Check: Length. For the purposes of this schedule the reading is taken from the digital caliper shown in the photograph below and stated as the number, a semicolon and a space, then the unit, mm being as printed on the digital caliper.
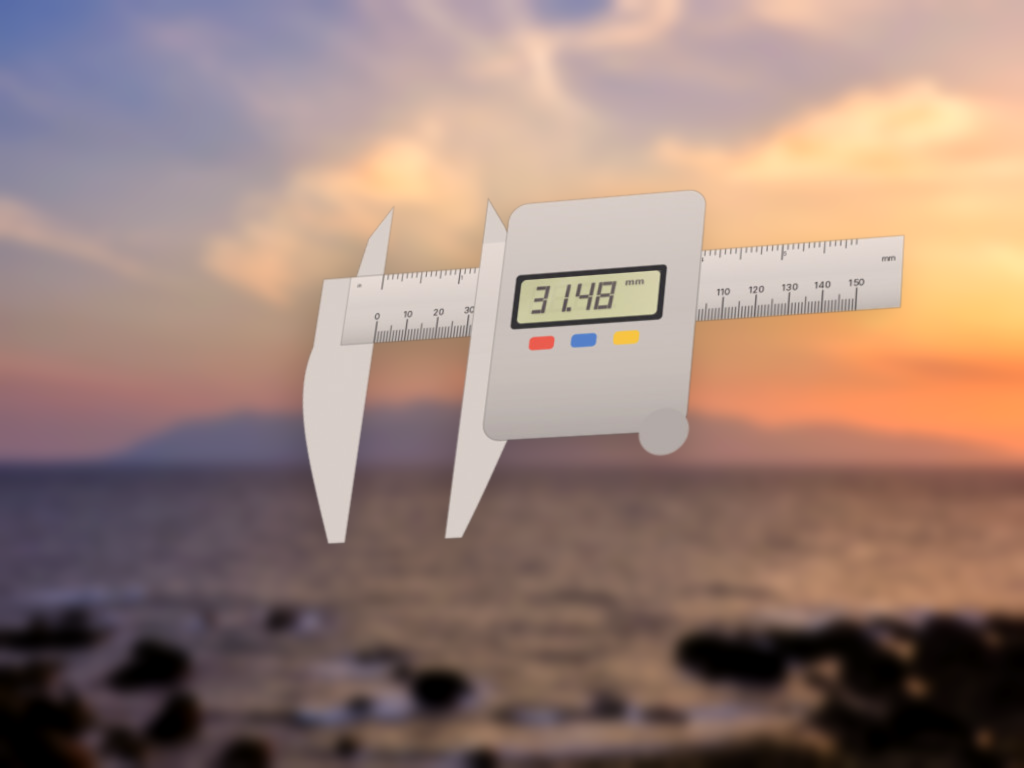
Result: 31.48; mm
